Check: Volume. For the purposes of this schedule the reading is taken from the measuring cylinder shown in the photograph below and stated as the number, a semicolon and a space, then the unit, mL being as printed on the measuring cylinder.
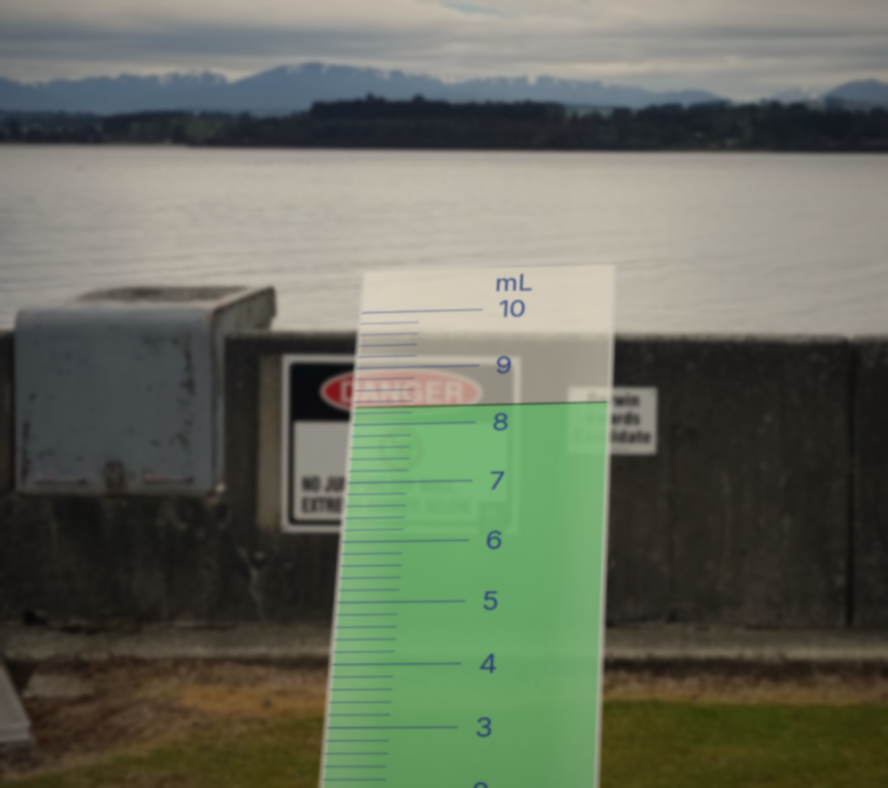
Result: 8.3; mL
